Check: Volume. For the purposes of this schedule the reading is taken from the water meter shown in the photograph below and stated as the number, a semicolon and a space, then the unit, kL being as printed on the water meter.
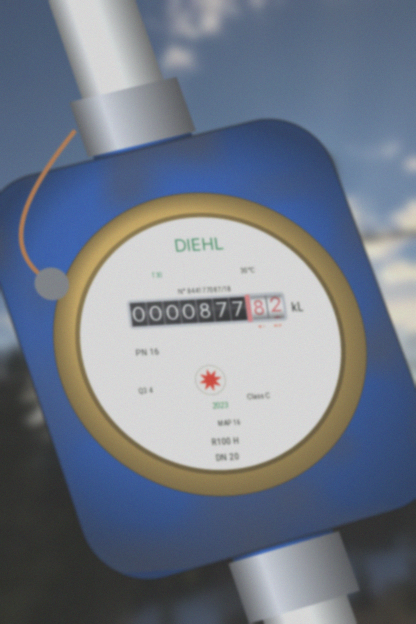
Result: 877.82; kL
